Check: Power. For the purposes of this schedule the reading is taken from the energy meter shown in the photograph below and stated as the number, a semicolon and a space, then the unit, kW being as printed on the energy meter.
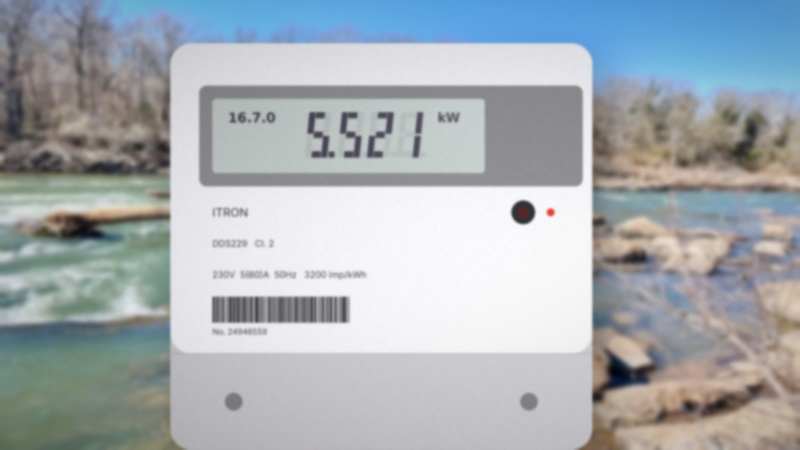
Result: 5.521; kW
